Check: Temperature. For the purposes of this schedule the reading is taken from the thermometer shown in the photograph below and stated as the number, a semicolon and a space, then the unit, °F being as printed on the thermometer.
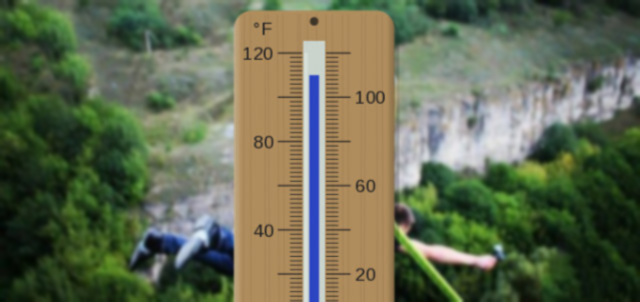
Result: 110; °F
